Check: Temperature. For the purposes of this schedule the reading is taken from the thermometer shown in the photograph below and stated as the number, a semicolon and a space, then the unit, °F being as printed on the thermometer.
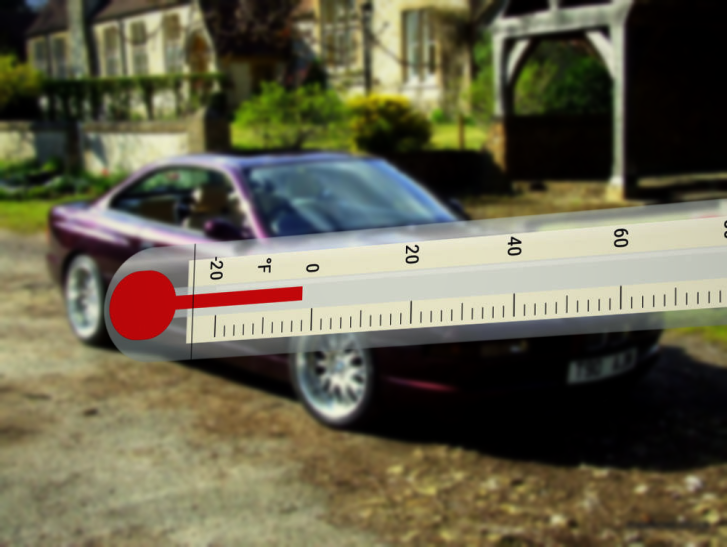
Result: -2; °F
